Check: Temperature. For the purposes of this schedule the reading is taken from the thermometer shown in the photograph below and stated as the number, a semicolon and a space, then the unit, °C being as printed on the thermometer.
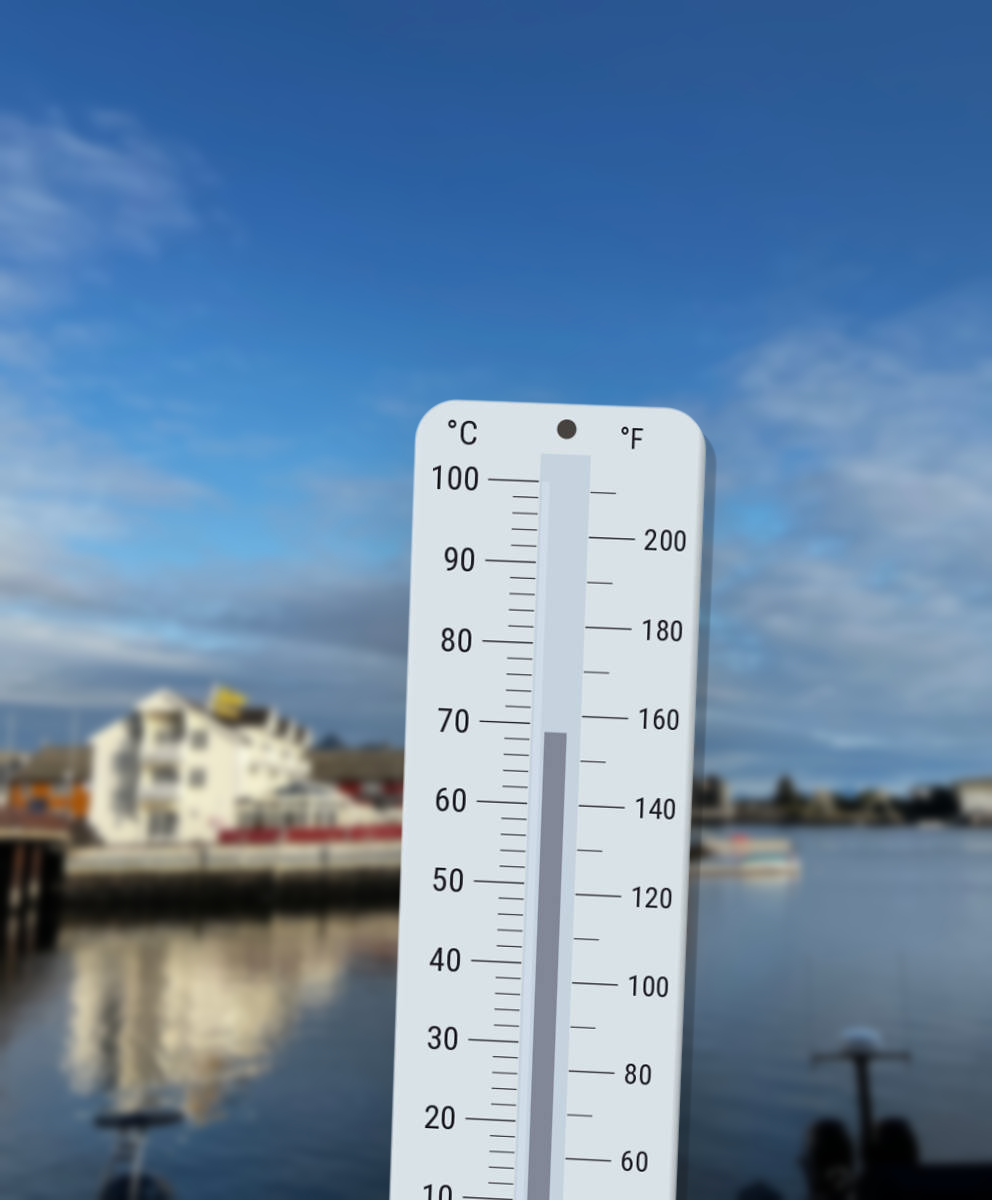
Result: 69; °C
